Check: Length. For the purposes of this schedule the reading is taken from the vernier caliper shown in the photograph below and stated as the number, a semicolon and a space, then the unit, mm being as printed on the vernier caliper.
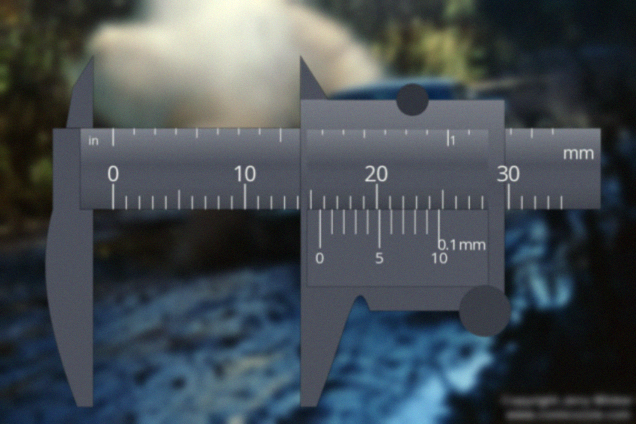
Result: 15.7; mm
